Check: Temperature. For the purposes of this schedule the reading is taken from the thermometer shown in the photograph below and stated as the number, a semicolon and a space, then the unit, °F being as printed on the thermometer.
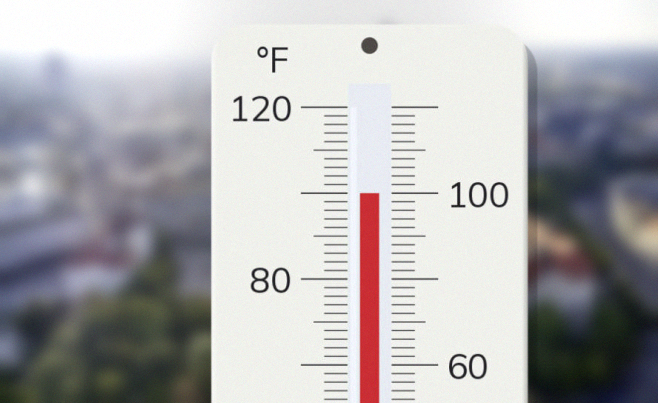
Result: 100; °F
